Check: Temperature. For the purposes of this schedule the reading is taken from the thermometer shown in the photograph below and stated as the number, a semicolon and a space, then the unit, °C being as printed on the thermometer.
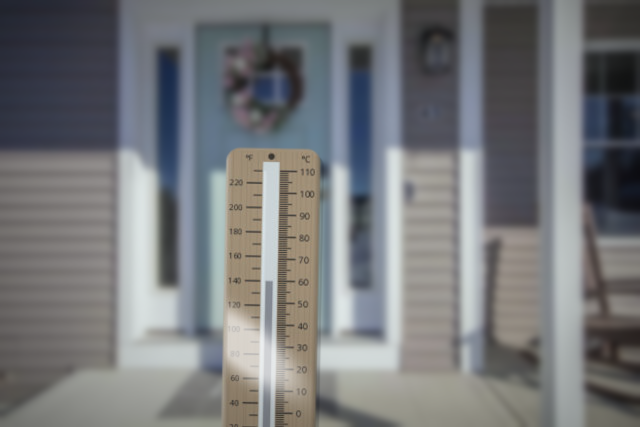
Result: 60; °C
